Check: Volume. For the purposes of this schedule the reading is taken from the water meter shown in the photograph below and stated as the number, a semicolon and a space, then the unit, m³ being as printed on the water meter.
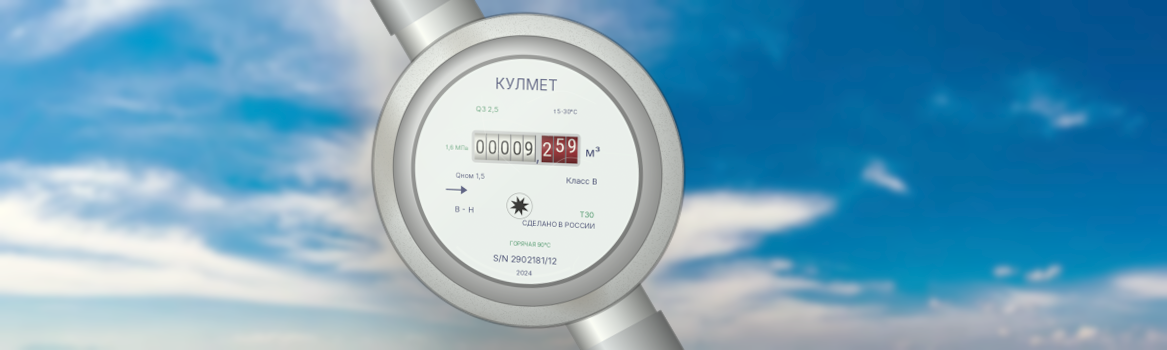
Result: 9.259; m³
